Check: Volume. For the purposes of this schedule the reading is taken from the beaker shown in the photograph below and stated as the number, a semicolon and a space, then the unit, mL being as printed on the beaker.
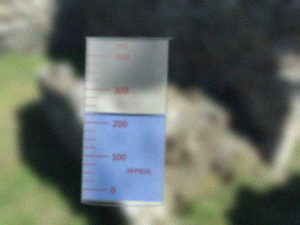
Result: 225; mL
